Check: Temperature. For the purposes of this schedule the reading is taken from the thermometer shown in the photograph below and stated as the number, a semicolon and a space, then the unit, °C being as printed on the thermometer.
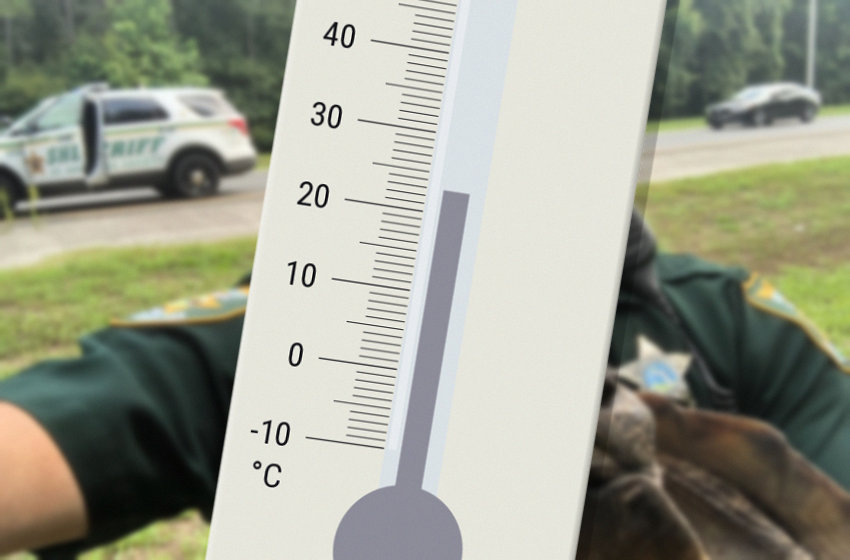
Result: 23; °C
